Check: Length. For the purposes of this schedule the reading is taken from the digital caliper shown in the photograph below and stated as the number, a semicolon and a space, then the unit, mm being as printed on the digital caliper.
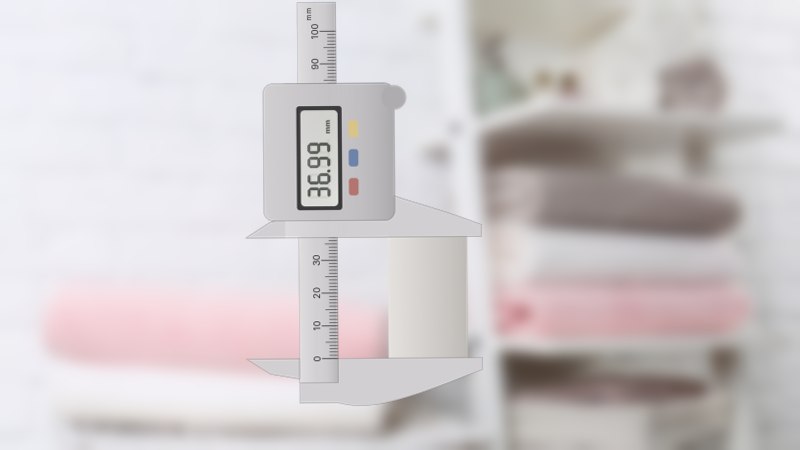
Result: 36.99; mm
